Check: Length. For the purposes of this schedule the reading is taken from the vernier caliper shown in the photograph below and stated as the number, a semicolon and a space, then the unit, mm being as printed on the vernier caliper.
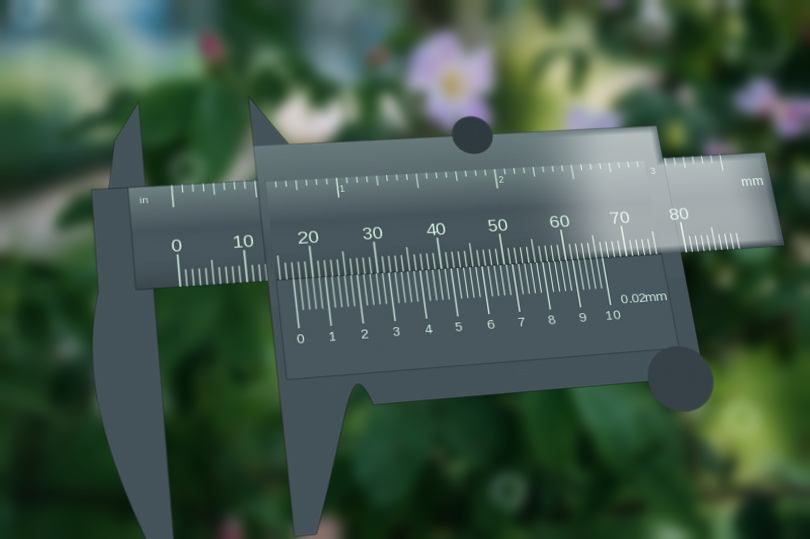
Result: 17.0; mm
